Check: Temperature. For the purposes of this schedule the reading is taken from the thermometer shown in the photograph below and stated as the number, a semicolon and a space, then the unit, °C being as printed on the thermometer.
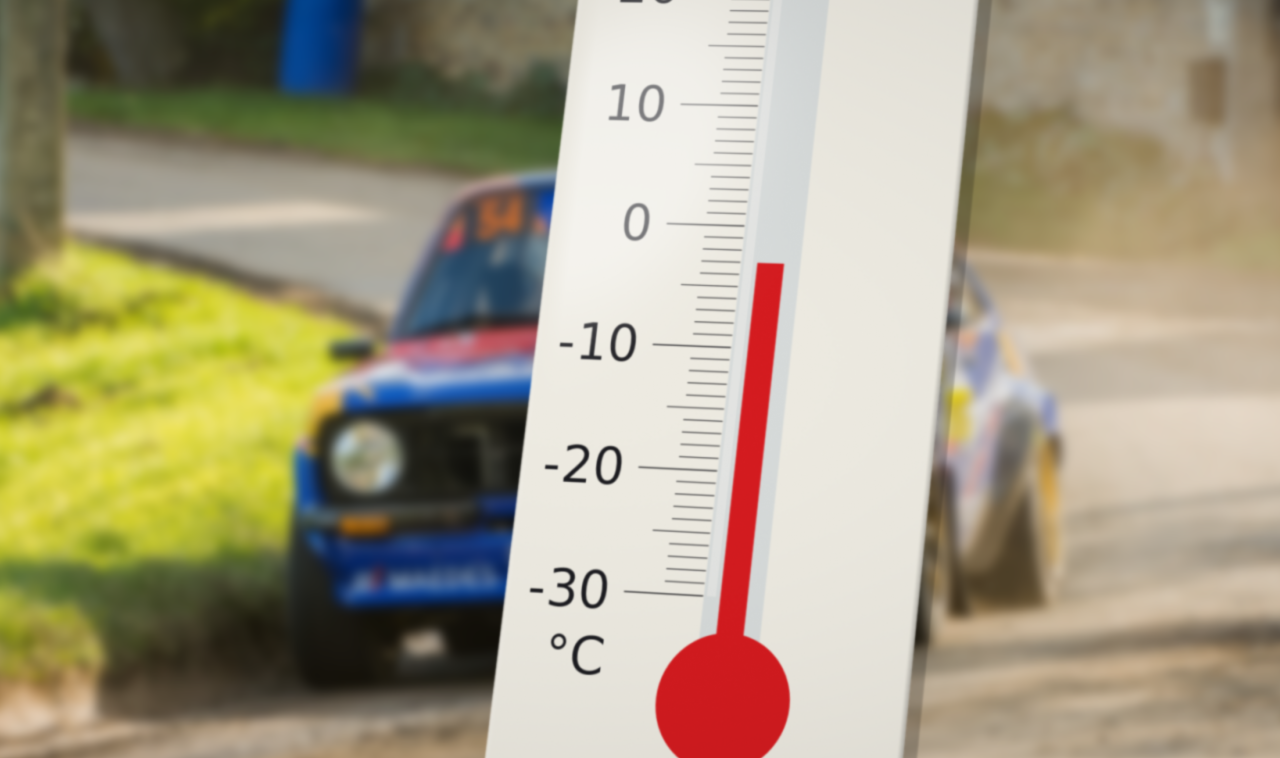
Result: -3; °C
